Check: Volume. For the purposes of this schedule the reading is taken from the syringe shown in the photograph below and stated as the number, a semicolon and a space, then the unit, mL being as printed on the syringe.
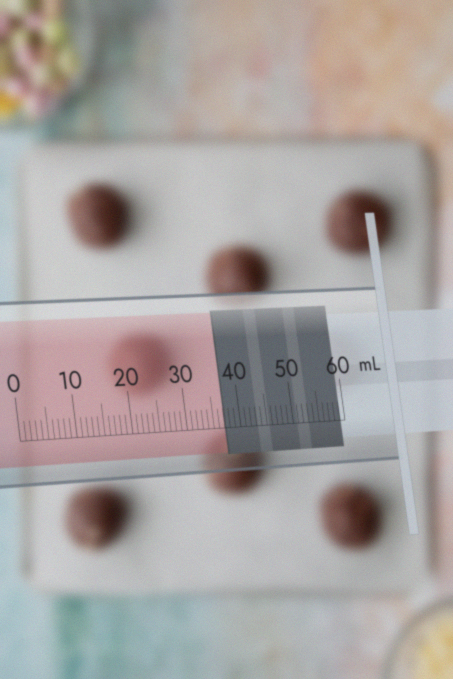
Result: 37; mL
